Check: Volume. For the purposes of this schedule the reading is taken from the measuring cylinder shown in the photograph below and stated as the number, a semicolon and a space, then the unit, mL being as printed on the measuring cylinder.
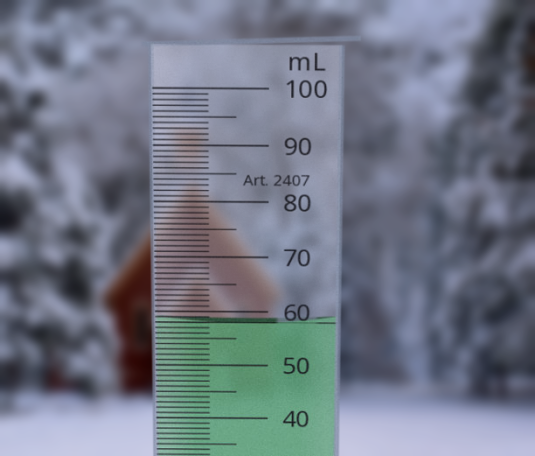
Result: 58; mL
